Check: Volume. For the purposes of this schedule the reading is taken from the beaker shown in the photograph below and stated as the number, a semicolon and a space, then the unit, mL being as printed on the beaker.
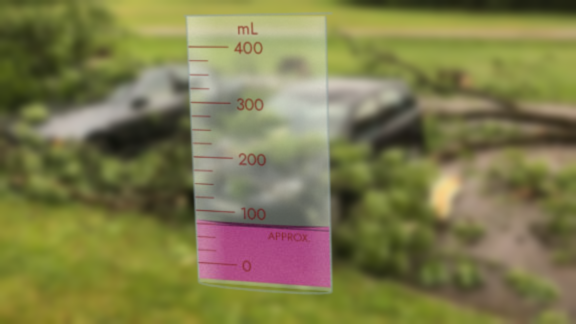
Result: 75; mL
